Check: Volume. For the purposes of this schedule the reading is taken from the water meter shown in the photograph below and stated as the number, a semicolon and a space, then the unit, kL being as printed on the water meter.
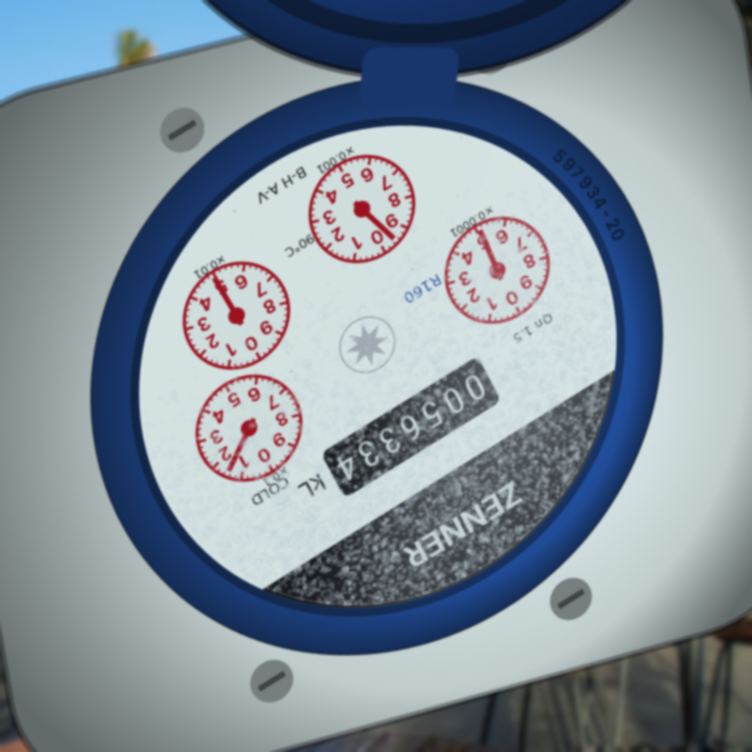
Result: 56334.1495; kL
